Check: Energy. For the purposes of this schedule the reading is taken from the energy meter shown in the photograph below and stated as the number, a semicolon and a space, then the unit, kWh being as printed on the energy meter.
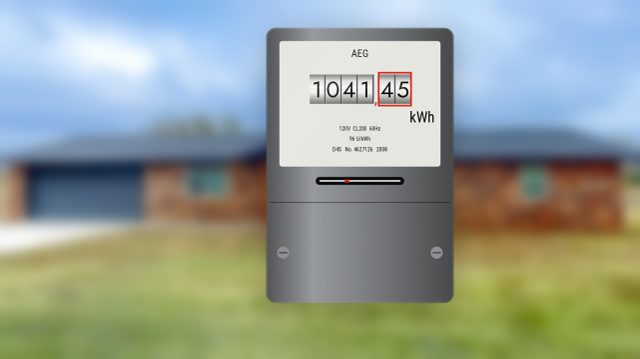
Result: 1041.45; kWh
